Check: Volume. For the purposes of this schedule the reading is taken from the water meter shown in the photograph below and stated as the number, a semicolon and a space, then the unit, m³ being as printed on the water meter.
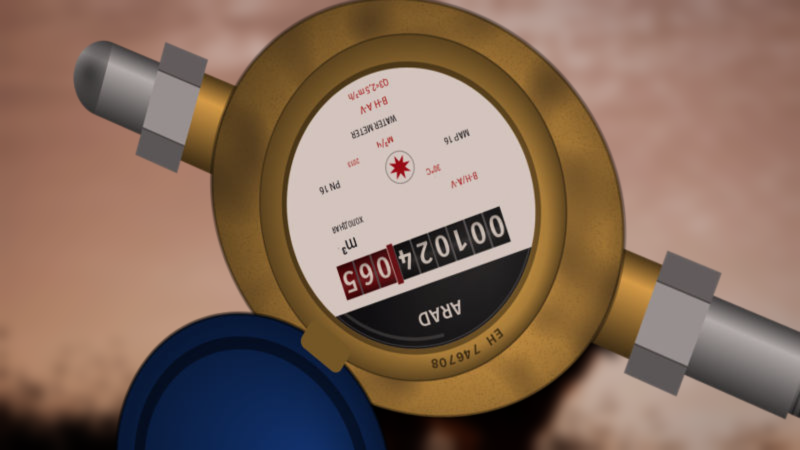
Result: 1024.065; m³
